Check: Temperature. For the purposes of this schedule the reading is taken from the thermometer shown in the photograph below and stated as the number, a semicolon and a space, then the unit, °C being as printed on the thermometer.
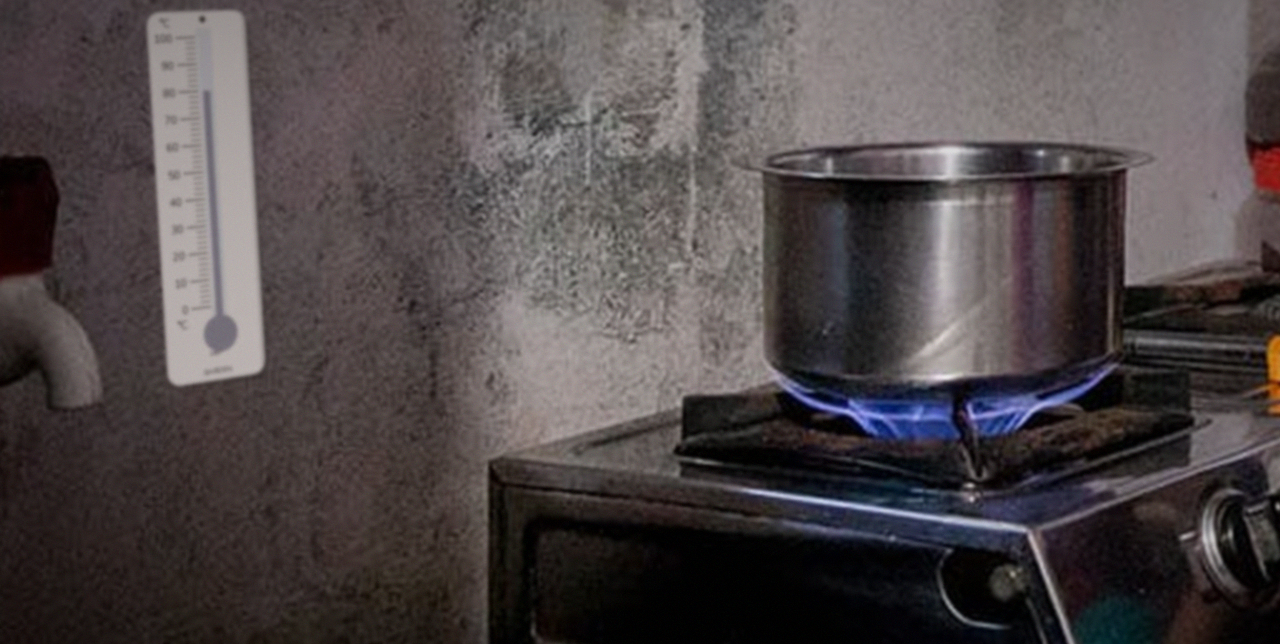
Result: 80; °C
